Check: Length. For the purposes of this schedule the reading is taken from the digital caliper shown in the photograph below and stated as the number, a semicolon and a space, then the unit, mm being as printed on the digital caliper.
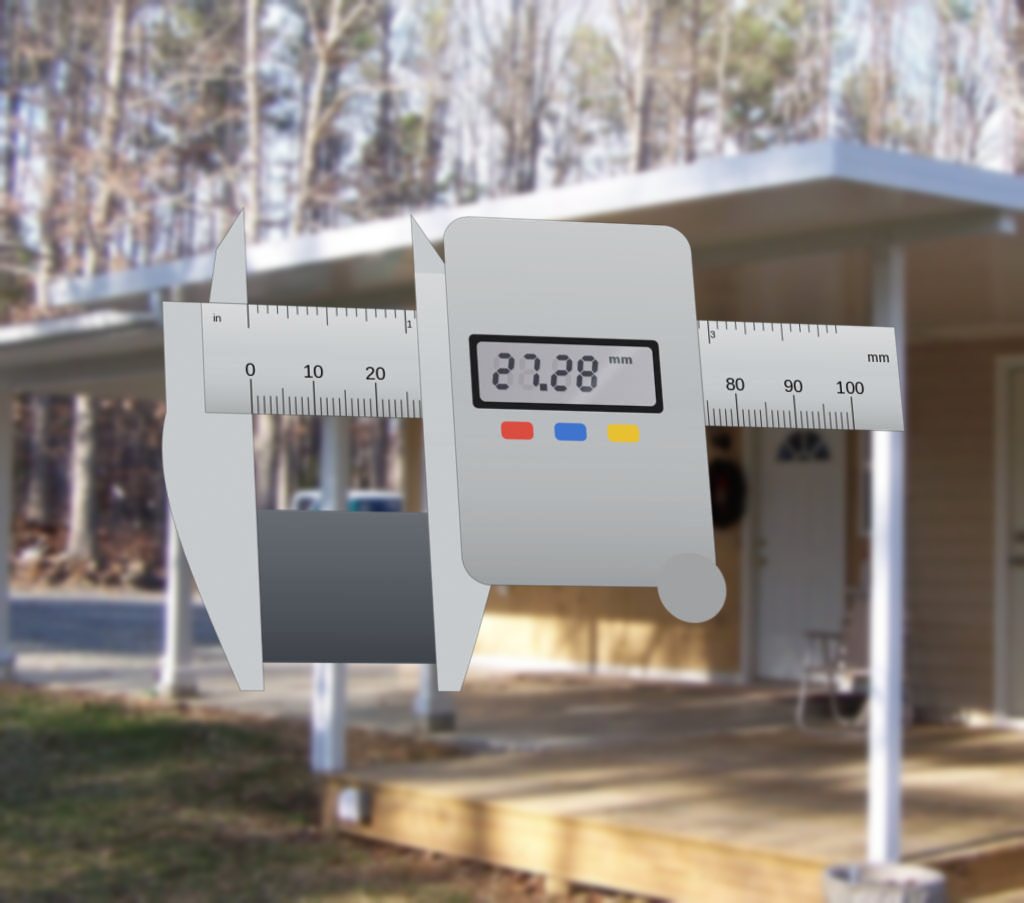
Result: 27.28; mm
